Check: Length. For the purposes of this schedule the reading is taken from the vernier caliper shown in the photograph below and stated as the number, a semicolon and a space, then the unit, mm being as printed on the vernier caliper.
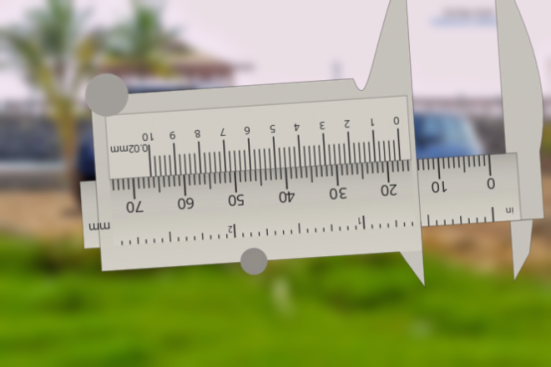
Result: 17.5; mm
